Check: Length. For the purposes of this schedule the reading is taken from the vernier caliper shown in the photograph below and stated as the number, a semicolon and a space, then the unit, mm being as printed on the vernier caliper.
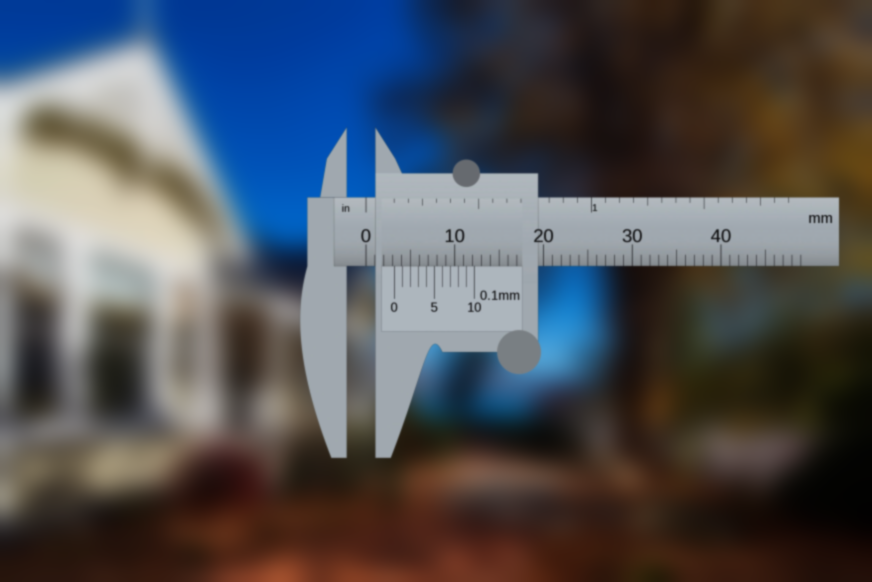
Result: 3.2; mm
